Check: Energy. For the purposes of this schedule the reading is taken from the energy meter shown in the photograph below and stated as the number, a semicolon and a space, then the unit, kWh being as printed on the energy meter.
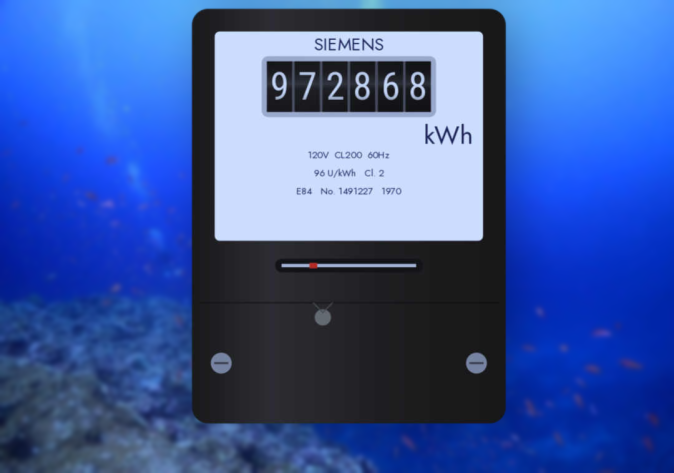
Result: 972868; kWh
